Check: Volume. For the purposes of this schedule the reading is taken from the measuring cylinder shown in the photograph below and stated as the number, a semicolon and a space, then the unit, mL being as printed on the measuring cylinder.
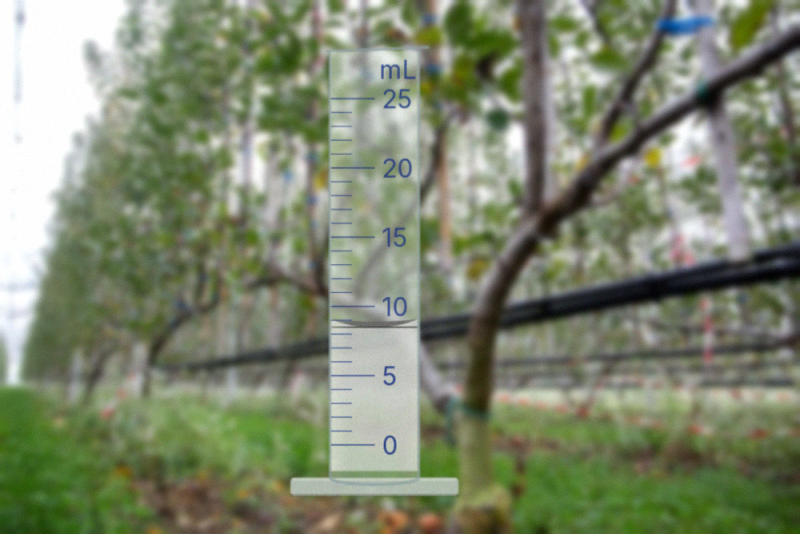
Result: 8.5; mL
